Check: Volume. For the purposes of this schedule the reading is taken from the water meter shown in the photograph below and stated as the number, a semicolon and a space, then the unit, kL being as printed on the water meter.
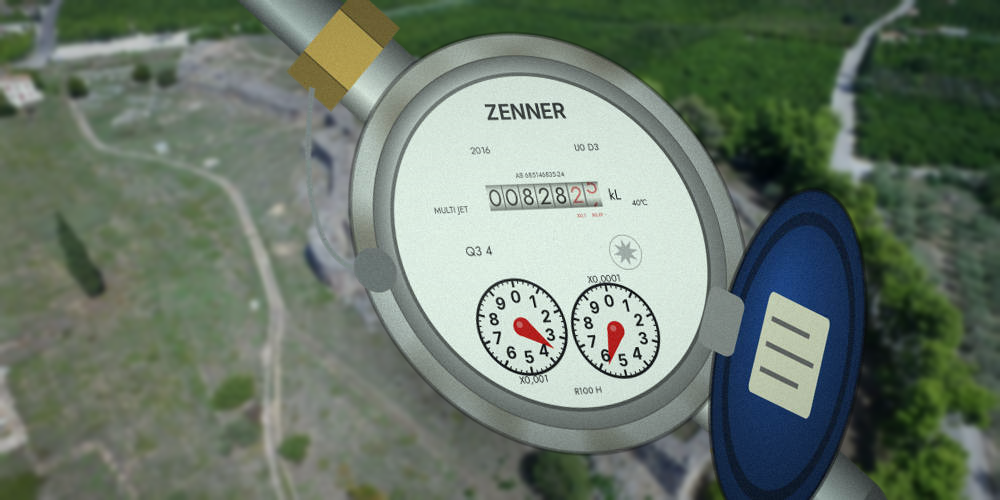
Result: 828.2535; kL
